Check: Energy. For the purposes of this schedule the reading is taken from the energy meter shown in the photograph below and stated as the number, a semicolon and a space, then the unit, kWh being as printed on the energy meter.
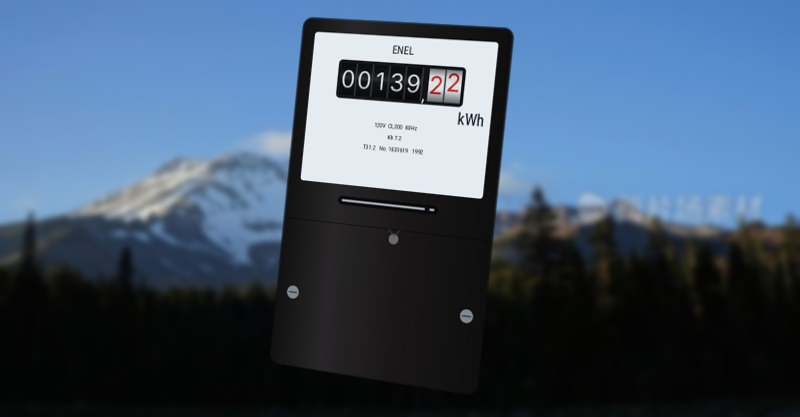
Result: 139.22; kWh
